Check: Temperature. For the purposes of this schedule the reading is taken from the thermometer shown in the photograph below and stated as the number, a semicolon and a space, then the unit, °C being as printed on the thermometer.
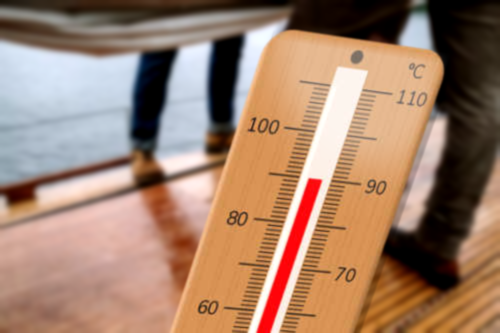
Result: 90; °C
